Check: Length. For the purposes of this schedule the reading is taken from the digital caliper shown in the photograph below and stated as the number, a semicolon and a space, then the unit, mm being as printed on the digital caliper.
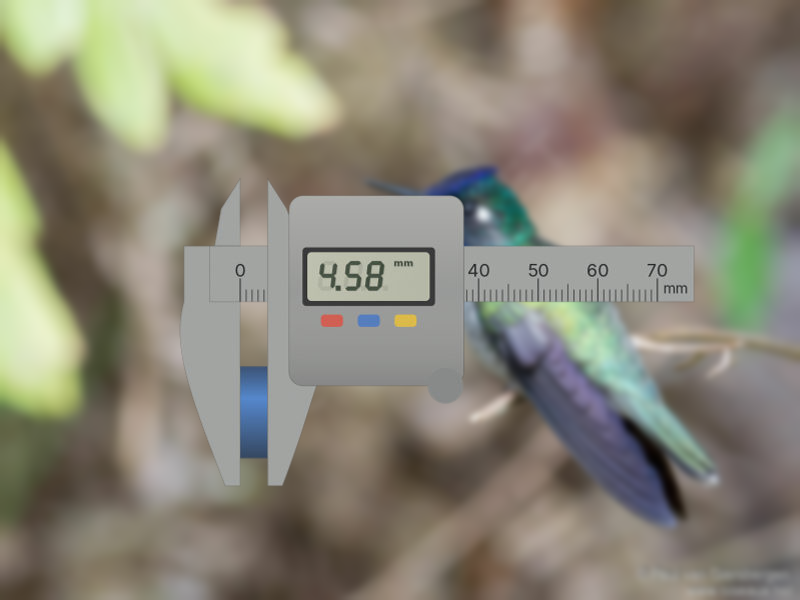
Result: 4.58; mm
